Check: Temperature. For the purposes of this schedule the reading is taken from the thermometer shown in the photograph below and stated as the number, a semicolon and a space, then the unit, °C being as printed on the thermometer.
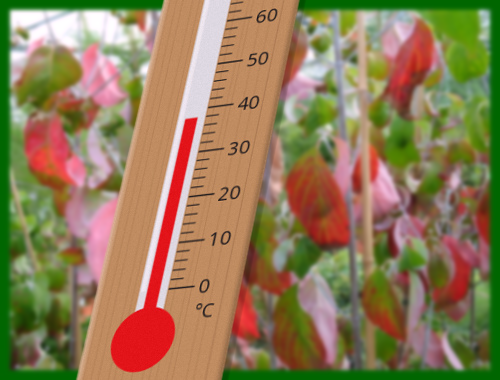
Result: 38; °C
